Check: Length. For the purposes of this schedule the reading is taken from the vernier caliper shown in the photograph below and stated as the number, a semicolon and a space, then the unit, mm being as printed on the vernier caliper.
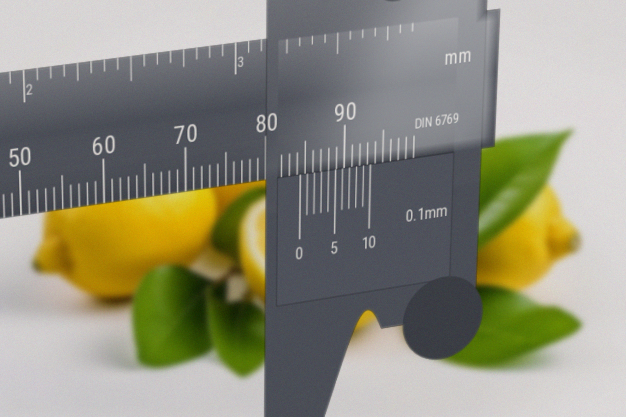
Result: 84.4; mm
